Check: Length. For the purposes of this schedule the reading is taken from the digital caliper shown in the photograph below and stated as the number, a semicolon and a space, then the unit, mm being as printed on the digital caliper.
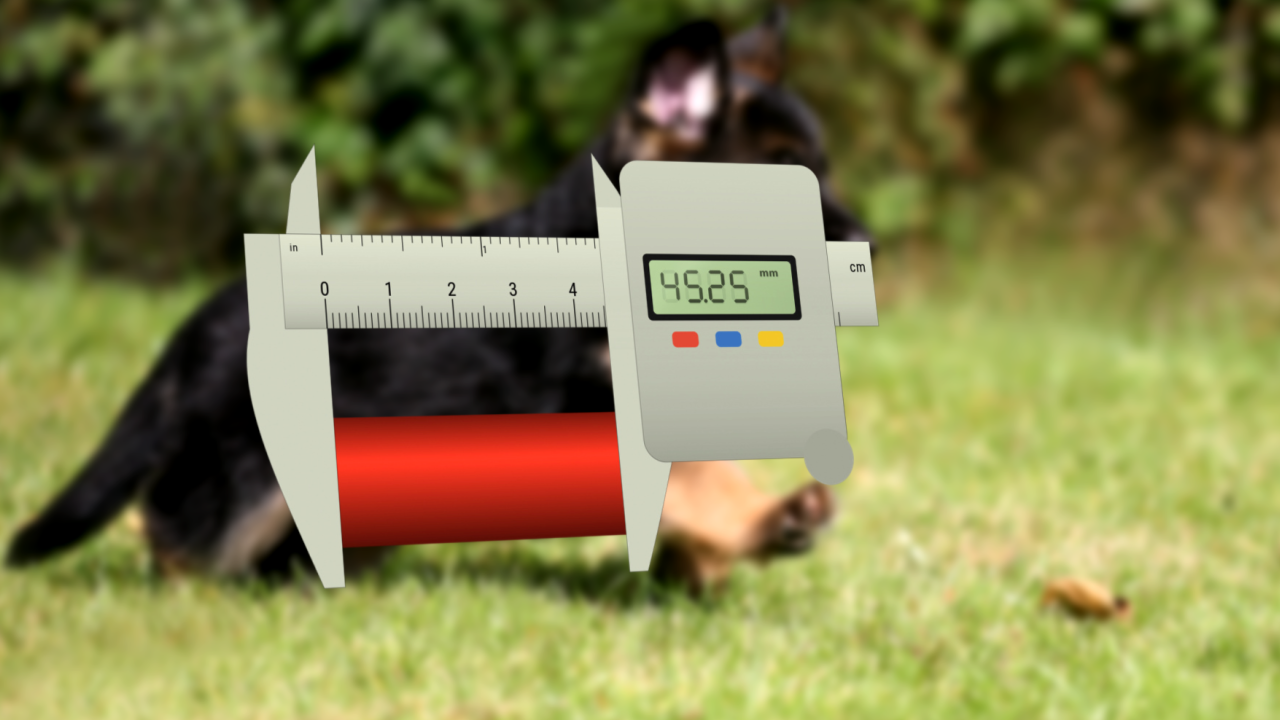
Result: 45.25; mm
